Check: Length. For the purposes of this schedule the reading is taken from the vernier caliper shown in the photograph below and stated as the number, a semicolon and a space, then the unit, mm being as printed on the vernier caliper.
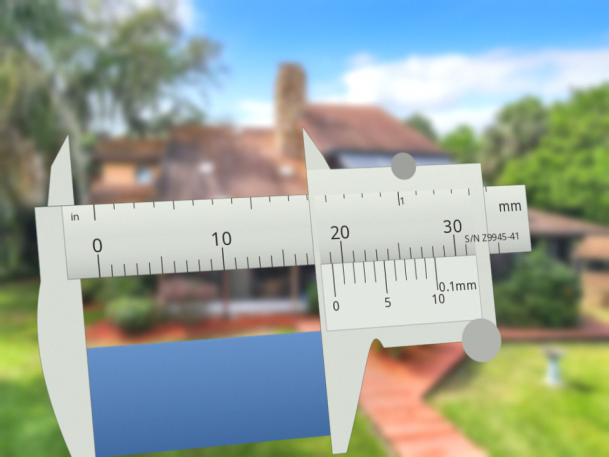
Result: 19.1; mm
